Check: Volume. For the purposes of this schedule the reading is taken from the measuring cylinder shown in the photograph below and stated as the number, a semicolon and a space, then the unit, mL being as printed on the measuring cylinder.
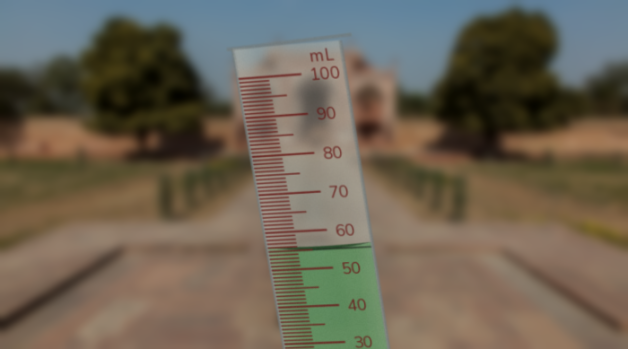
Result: 55; mL
